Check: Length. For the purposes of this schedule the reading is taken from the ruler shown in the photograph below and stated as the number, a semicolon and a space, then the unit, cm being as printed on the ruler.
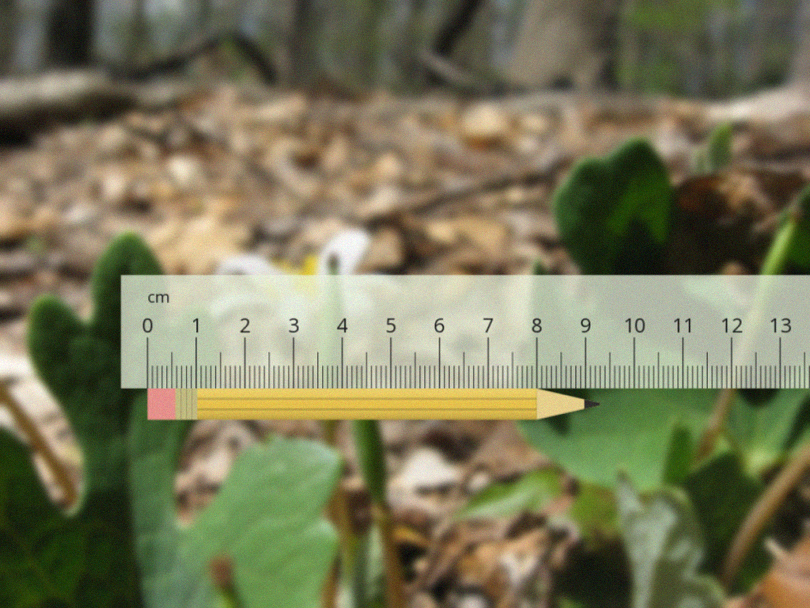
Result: 9.3; cm
